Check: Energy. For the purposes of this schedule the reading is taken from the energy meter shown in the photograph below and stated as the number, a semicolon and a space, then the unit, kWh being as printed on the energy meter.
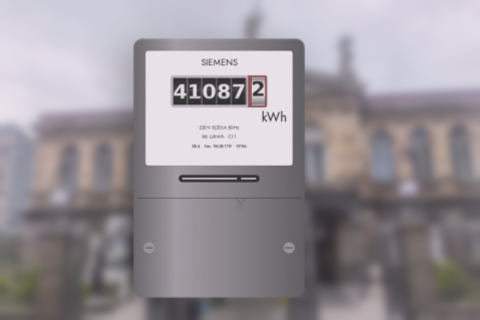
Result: 41087.2; kWh
